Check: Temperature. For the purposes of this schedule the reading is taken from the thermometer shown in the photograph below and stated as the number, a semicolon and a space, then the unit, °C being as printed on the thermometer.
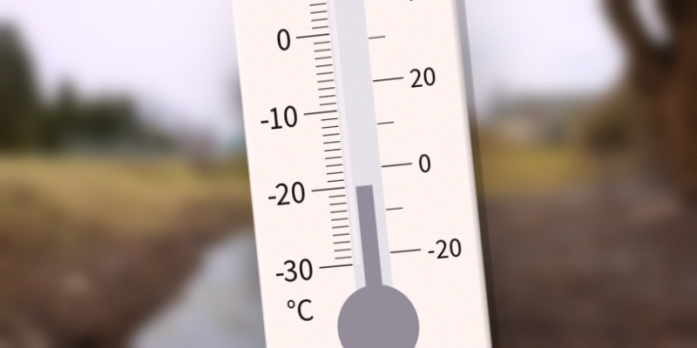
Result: -20; °C
